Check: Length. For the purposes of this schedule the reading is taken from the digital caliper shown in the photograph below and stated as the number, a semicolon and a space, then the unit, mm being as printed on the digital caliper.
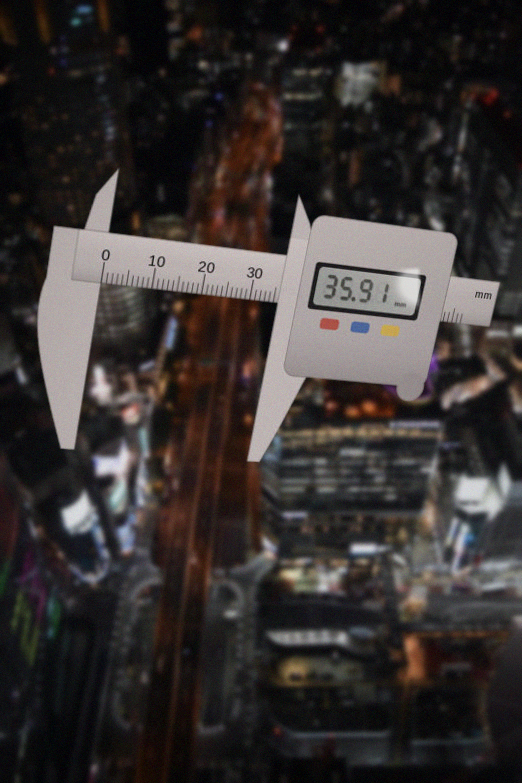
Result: 35.91; mm
